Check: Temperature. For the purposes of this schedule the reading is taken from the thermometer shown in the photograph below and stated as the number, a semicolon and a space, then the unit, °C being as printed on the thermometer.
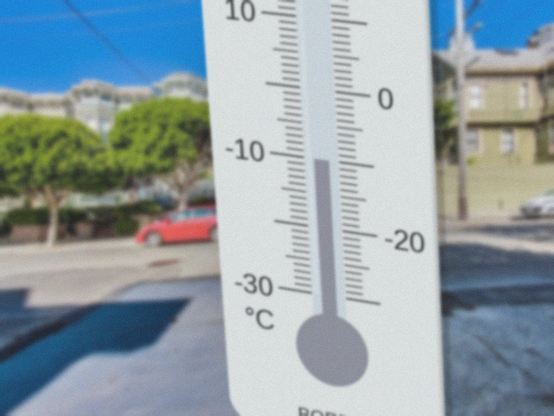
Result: -10; °C
